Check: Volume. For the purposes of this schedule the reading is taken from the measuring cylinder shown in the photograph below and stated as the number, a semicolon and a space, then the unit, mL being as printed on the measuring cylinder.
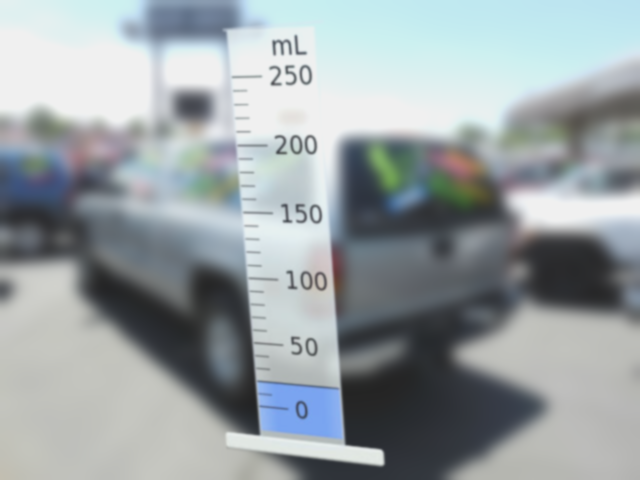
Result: 20; mL
